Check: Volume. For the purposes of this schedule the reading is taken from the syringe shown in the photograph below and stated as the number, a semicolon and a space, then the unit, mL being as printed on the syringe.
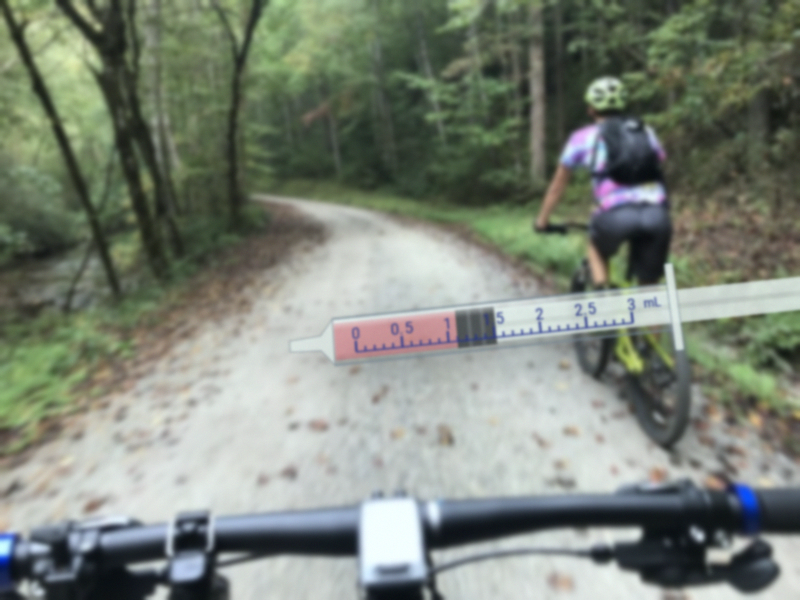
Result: 1.1; mL
